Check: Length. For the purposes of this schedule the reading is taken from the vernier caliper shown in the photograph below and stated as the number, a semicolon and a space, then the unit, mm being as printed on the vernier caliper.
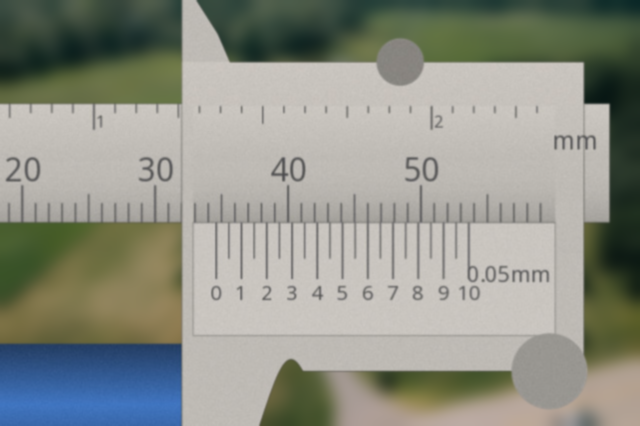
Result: 34.6; mm
